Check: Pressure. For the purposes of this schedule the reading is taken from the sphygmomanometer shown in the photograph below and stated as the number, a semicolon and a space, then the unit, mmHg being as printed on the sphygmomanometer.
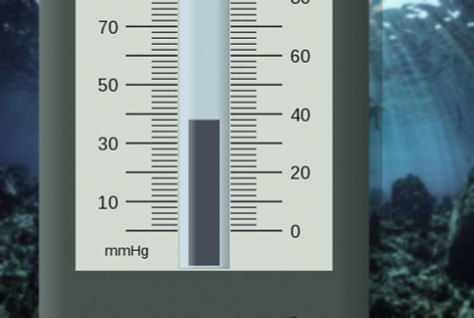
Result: 38; mmHg
